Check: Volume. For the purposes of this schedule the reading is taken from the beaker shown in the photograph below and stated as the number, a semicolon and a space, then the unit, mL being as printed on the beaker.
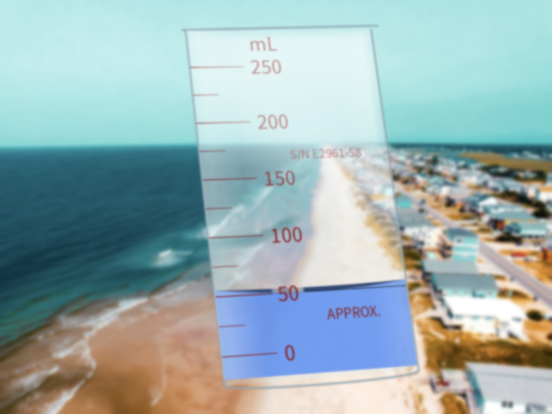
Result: 50; mL
